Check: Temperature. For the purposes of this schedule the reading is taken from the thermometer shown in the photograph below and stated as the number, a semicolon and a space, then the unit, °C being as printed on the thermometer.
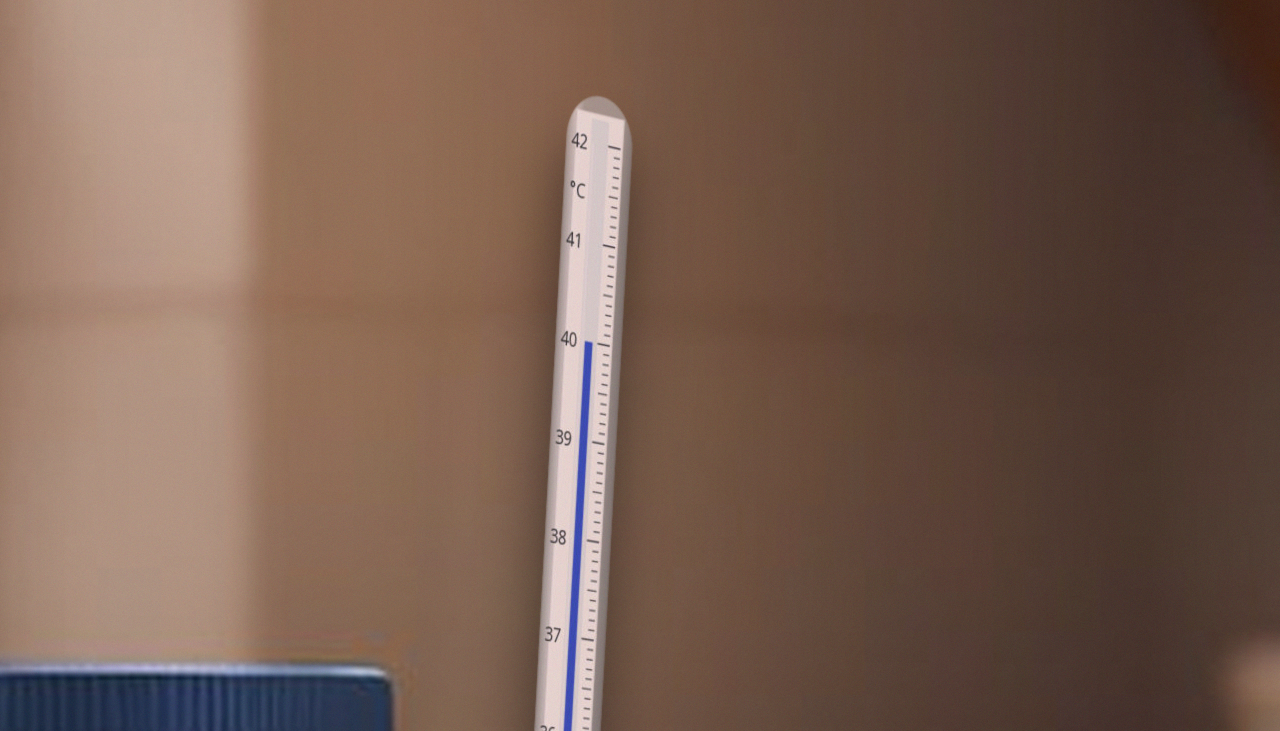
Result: 40; °C
